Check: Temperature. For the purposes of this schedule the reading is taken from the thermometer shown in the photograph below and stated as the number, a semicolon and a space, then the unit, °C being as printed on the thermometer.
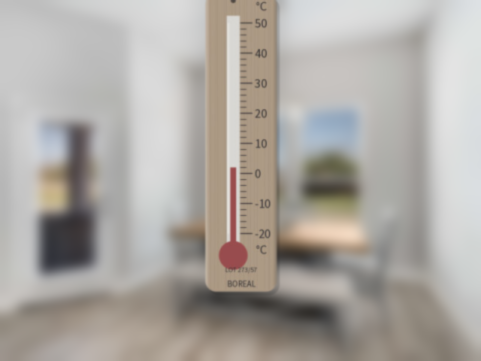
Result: 2; °C
